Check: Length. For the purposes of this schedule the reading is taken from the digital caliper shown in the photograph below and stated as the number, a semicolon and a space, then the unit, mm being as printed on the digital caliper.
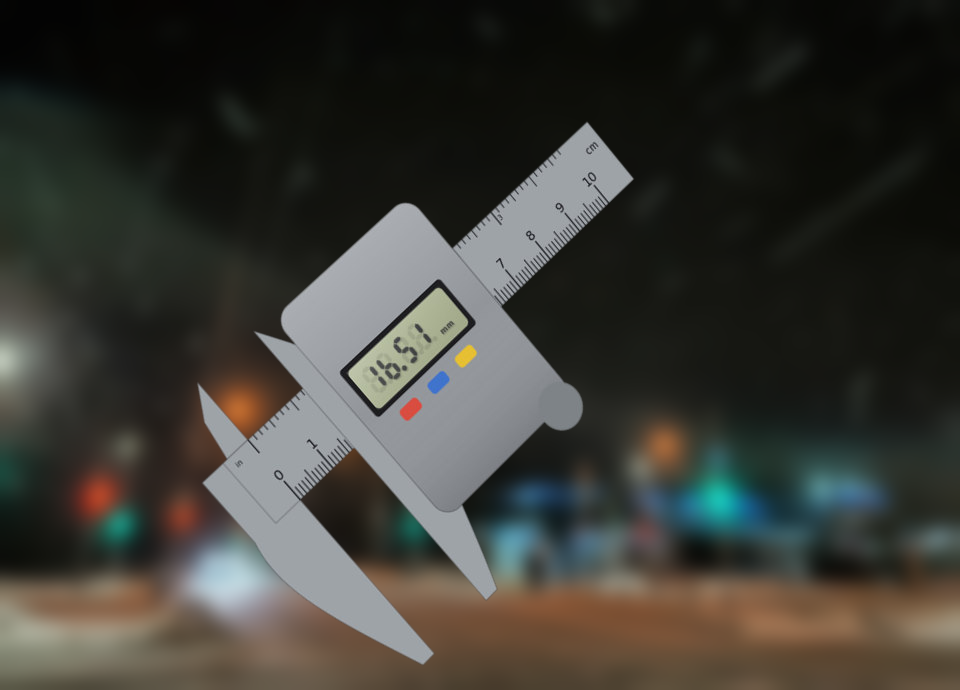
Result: 16.51; mm
